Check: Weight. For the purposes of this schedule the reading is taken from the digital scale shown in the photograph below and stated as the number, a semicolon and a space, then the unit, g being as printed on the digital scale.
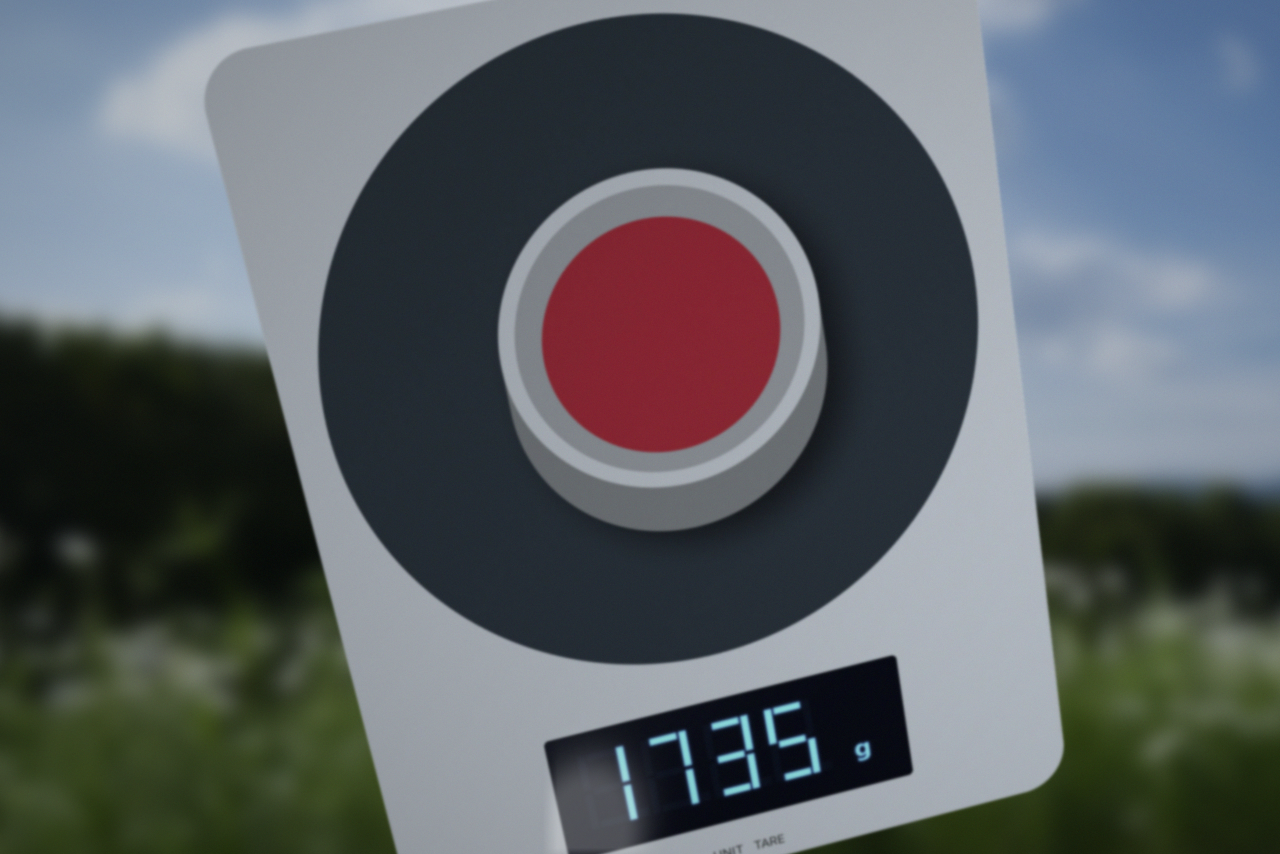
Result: 1735; g
